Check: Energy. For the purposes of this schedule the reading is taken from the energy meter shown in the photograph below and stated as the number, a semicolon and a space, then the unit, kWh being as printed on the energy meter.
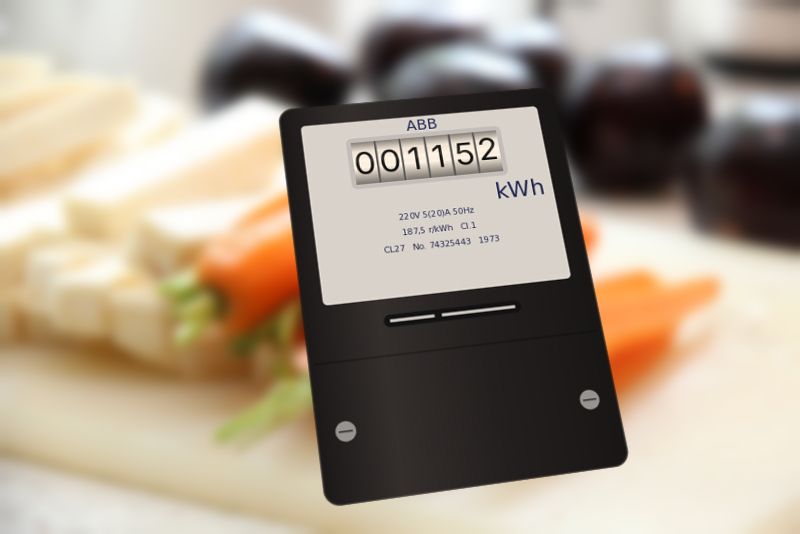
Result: 1152; kWh
